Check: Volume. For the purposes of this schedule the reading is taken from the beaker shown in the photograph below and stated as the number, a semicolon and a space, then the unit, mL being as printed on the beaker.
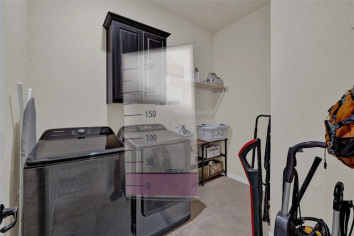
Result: 25; mL
